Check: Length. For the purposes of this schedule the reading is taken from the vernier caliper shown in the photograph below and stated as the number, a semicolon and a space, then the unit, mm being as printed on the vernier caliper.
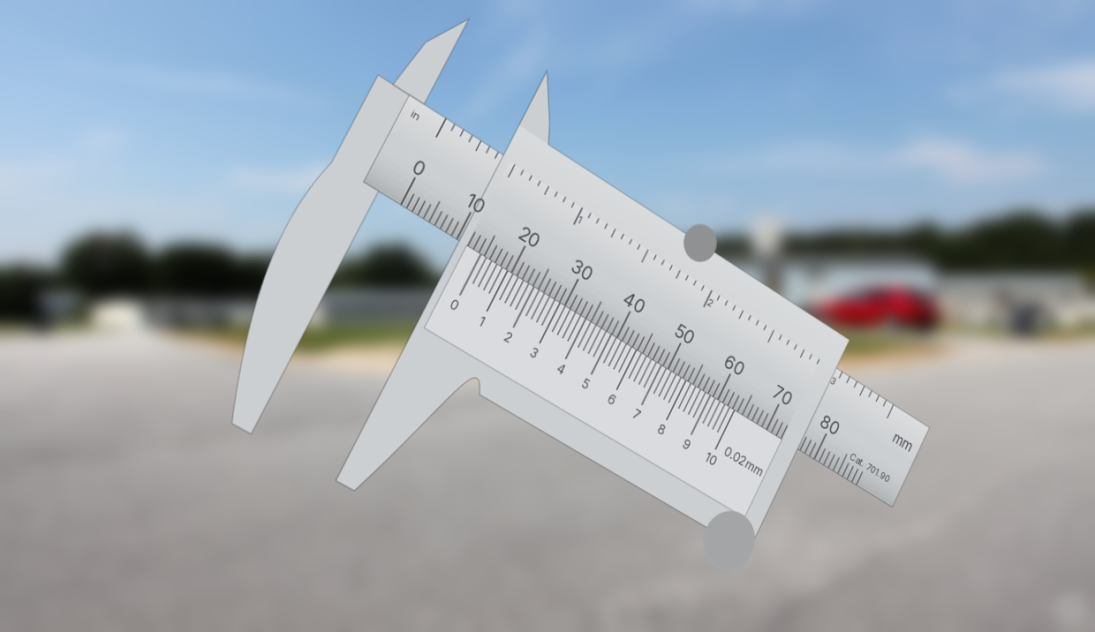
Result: 14.4; mm
